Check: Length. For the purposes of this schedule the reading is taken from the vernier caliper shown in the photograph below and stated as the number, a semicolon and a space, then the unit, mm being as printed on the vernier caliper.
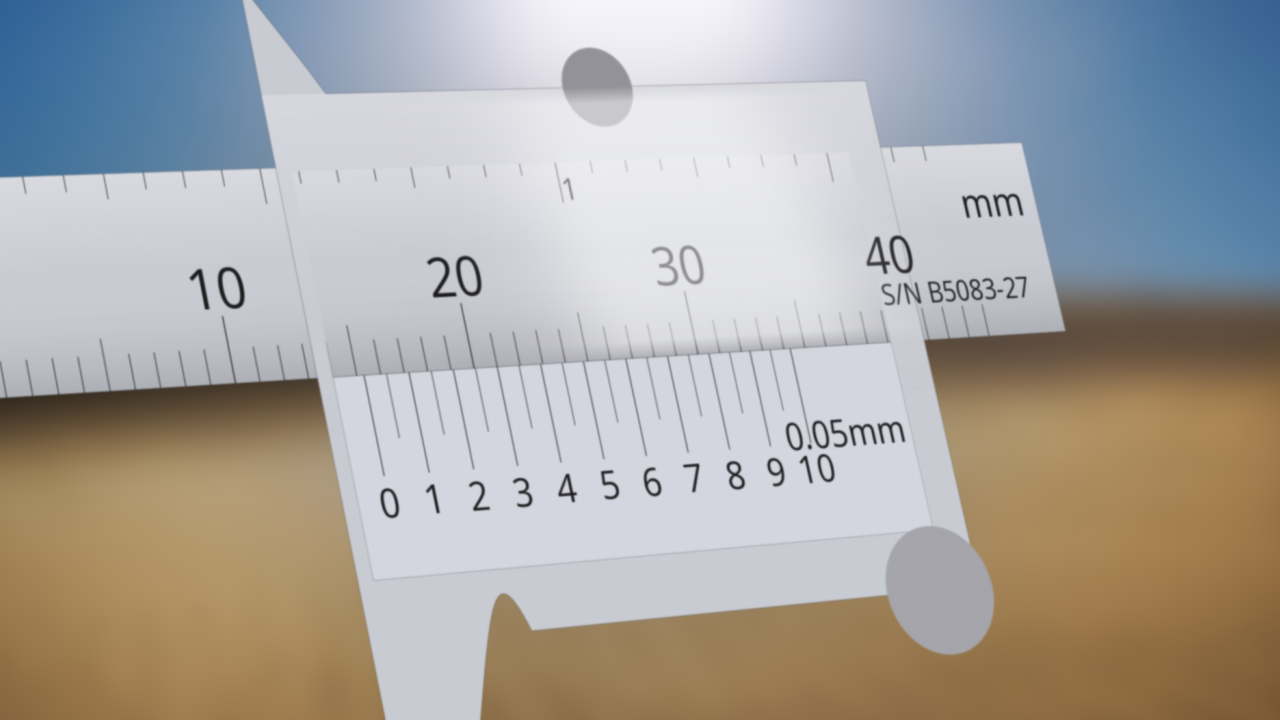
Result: 15.3; mm
